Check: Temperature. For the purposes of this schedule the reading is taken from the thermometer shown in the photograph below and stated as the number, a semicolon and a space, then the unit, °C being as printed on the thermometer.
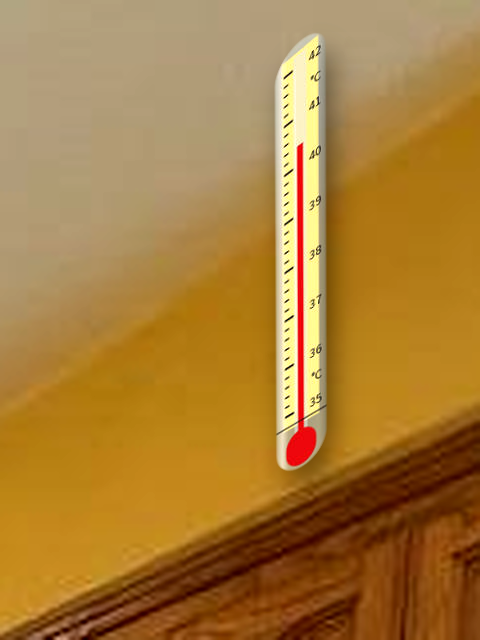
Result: 40.4; °C
